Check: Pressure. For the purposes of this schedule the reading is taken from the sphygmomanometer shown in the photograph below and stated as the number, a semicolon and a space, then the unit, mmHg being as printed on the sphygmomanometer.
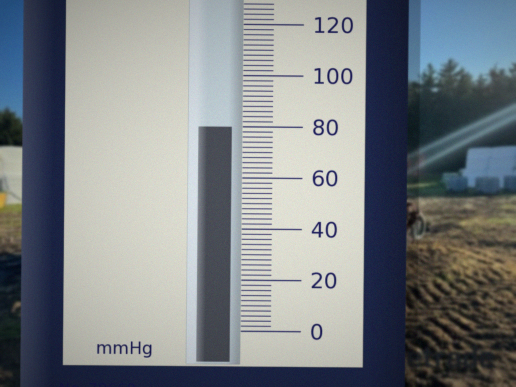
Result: 80; mmHg
